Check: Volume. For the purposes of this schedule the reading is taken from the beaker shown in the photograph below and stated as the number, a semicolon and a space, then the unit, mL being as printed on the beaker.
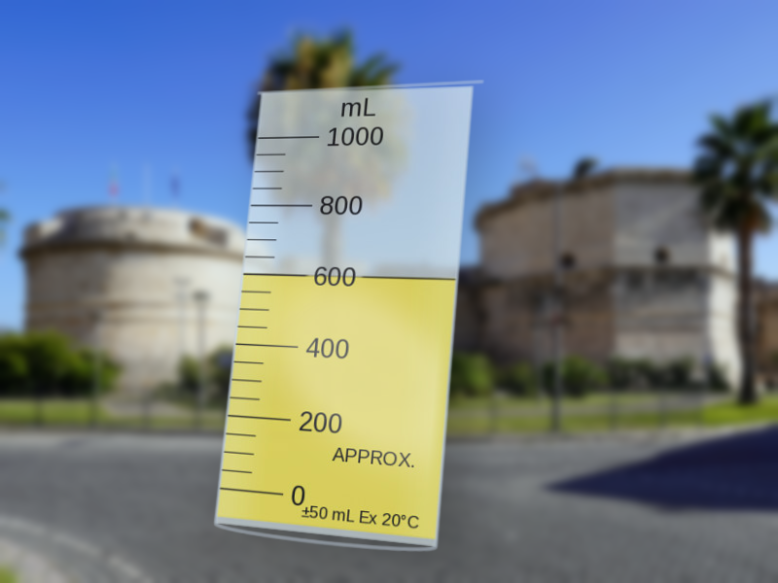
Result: 600; mL
